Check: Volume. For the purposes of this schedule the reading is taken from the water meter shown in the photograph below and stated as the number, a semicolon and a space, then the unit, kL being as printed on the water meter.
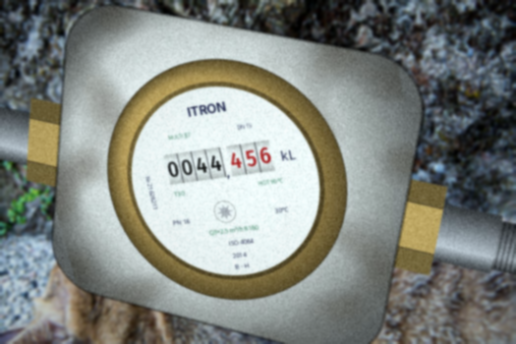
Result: 44.456; kL
